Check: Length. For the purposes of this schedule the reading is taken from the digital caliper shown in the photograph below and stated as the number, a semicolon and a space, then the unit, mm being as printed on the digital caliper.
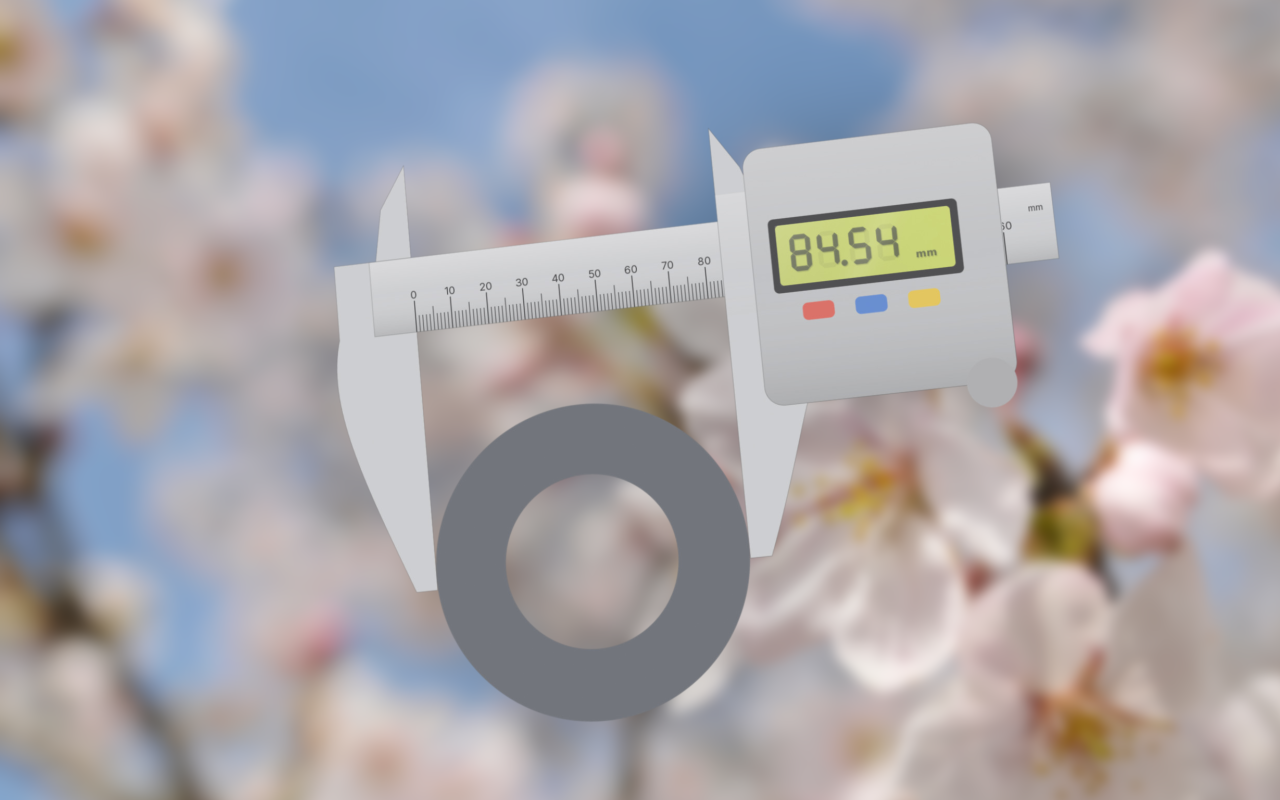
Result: 84.54; mm
